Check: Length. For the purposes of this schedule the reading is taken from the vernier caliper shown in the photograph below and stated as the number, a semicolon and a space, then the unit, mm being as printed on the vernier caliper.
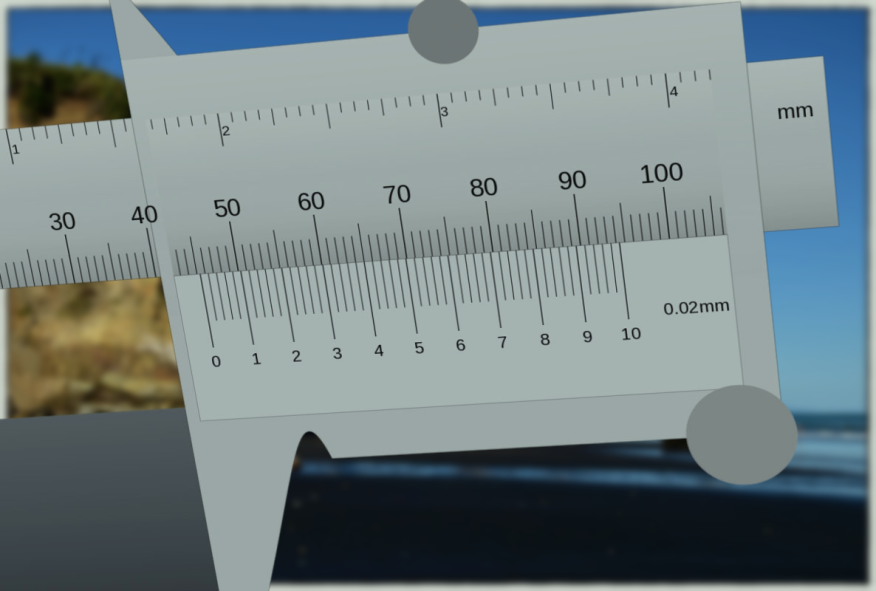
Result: 45.4; mm
